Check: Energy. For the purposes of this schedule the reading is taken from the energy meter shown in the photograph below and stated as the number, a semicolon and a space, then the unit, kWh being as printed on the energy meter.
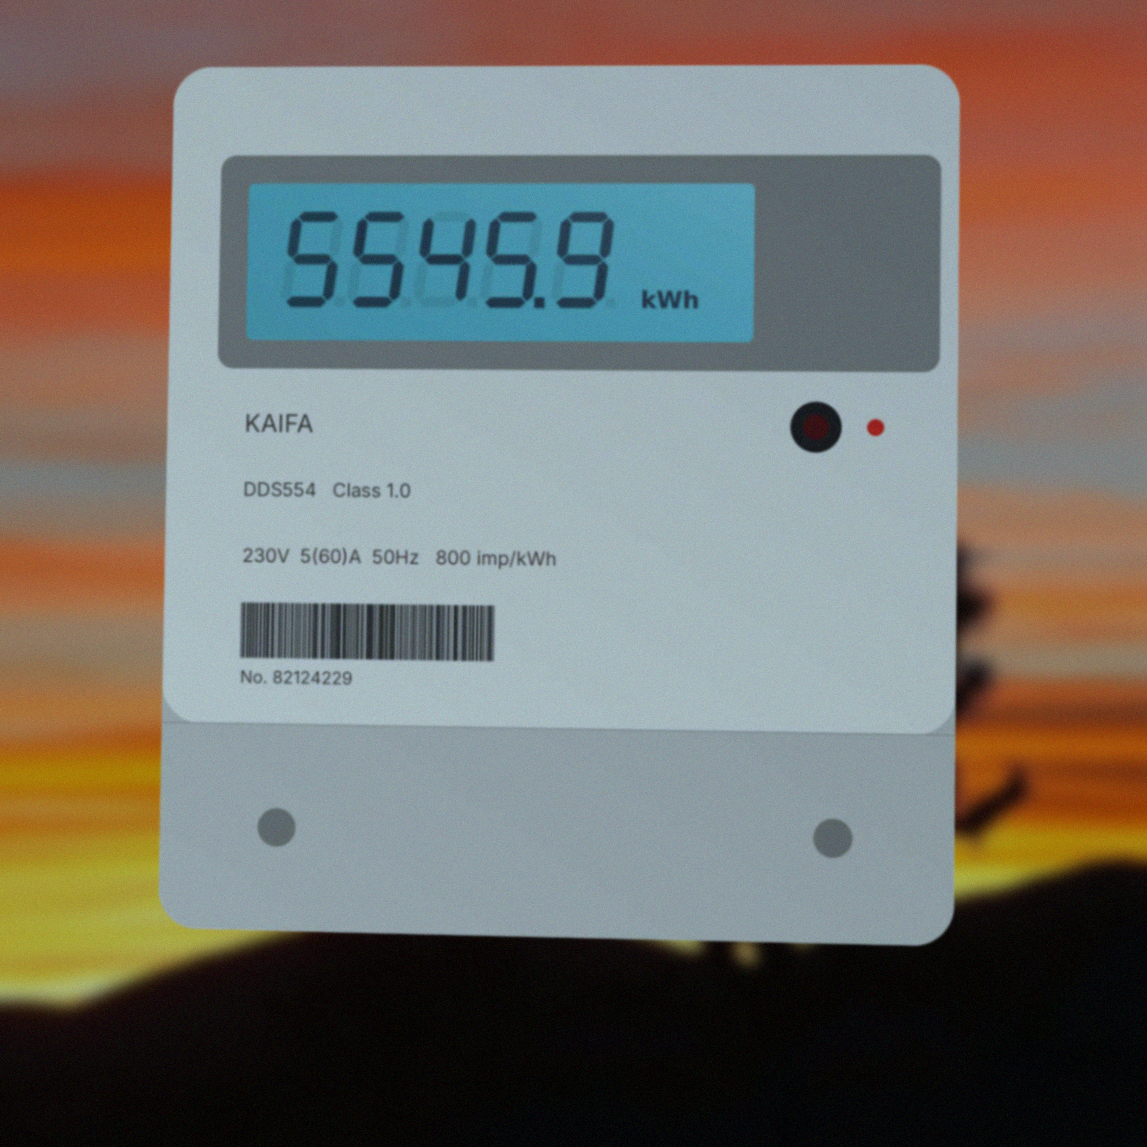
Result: 5545.9; kWh
